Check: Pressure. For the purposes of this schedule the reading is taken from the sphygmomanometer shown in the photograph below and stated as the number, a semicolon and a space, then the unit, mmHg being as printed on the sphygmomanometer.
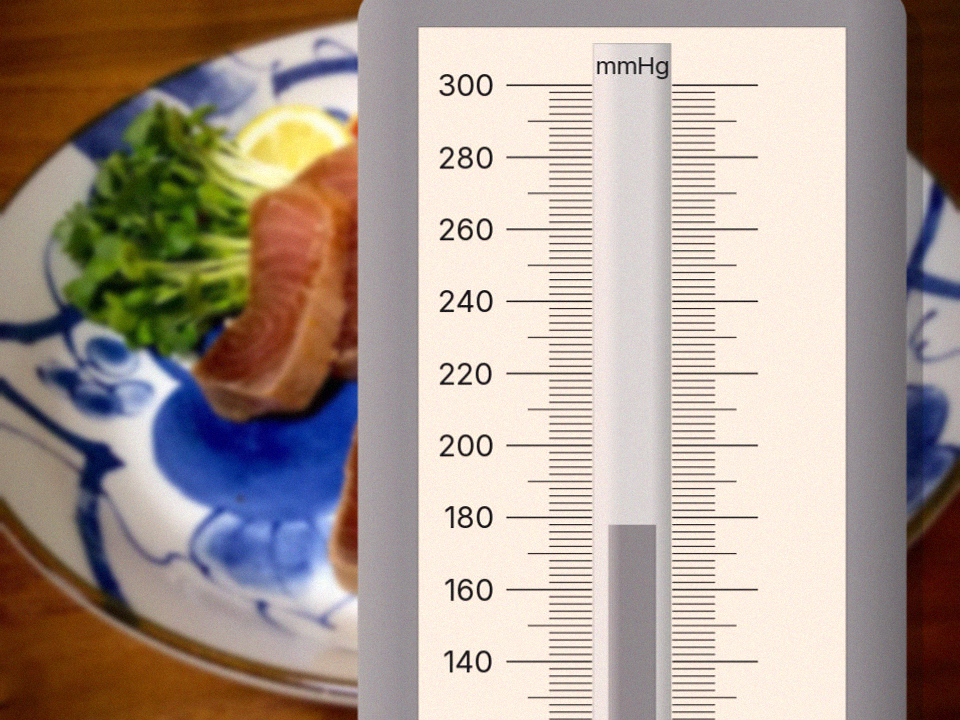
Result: 178; mmHg
